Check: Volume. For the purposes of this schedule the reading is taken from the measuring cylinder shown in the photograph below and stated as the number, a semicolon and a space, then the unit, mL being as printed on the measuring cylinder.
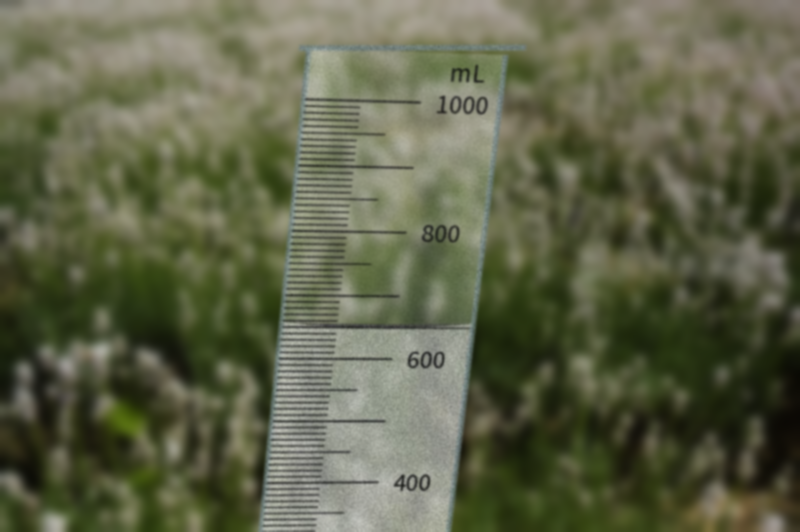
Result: 650; mL
